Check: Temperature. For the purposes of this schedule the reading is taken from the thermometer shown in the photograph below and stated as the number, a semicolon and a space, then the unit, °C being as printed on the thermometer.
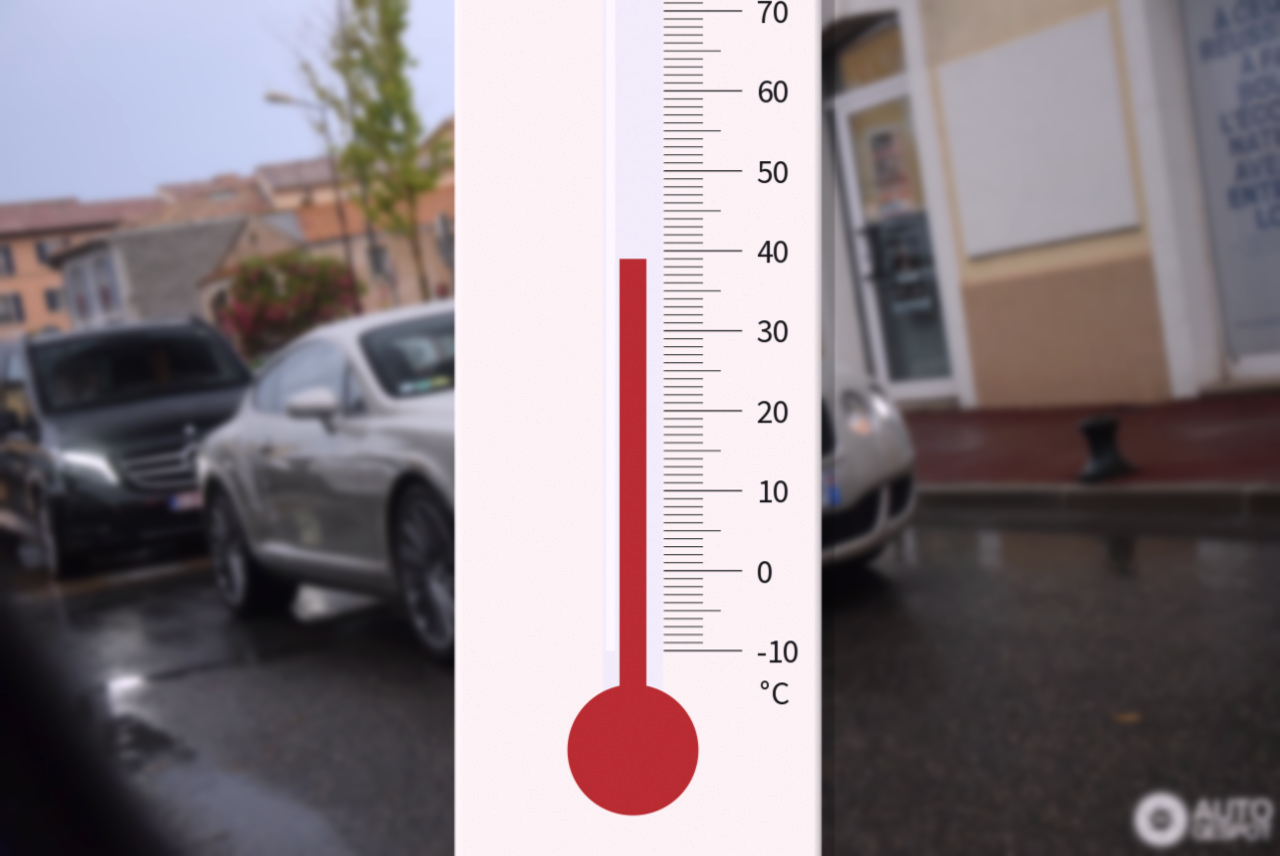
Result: 39; °C
